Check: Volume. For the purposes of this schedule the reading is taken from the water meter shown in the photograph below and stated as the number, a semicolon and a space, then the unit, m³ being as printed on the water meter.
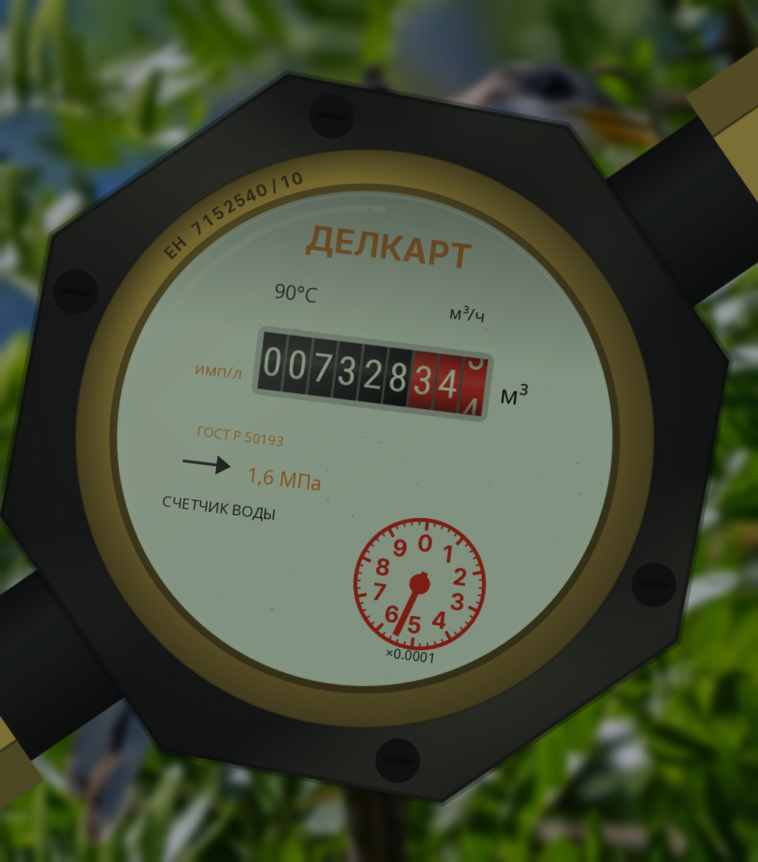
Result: 7328.3435; m³
